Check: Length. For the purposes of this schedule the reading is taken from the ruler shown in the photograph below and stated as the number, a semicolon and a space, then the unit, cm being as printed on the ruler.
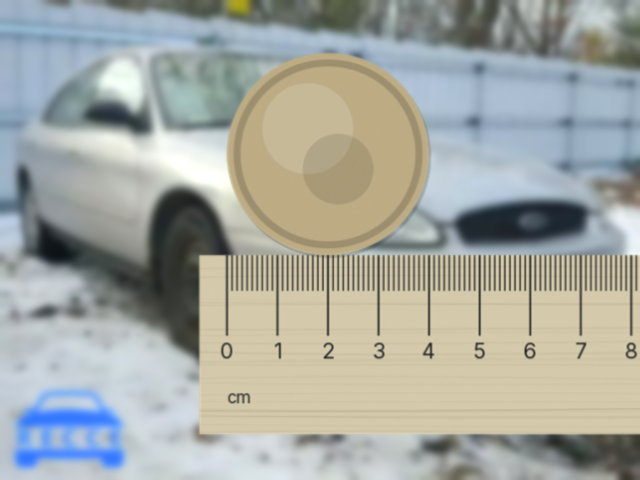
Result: 4; cm
